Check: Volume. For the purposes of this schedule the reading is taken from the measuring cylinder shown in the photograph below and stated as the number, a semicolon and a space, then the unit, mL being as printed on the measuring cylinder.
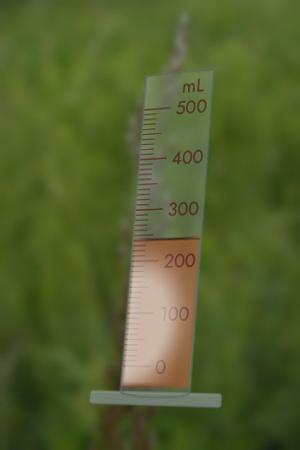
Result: 240; mL
